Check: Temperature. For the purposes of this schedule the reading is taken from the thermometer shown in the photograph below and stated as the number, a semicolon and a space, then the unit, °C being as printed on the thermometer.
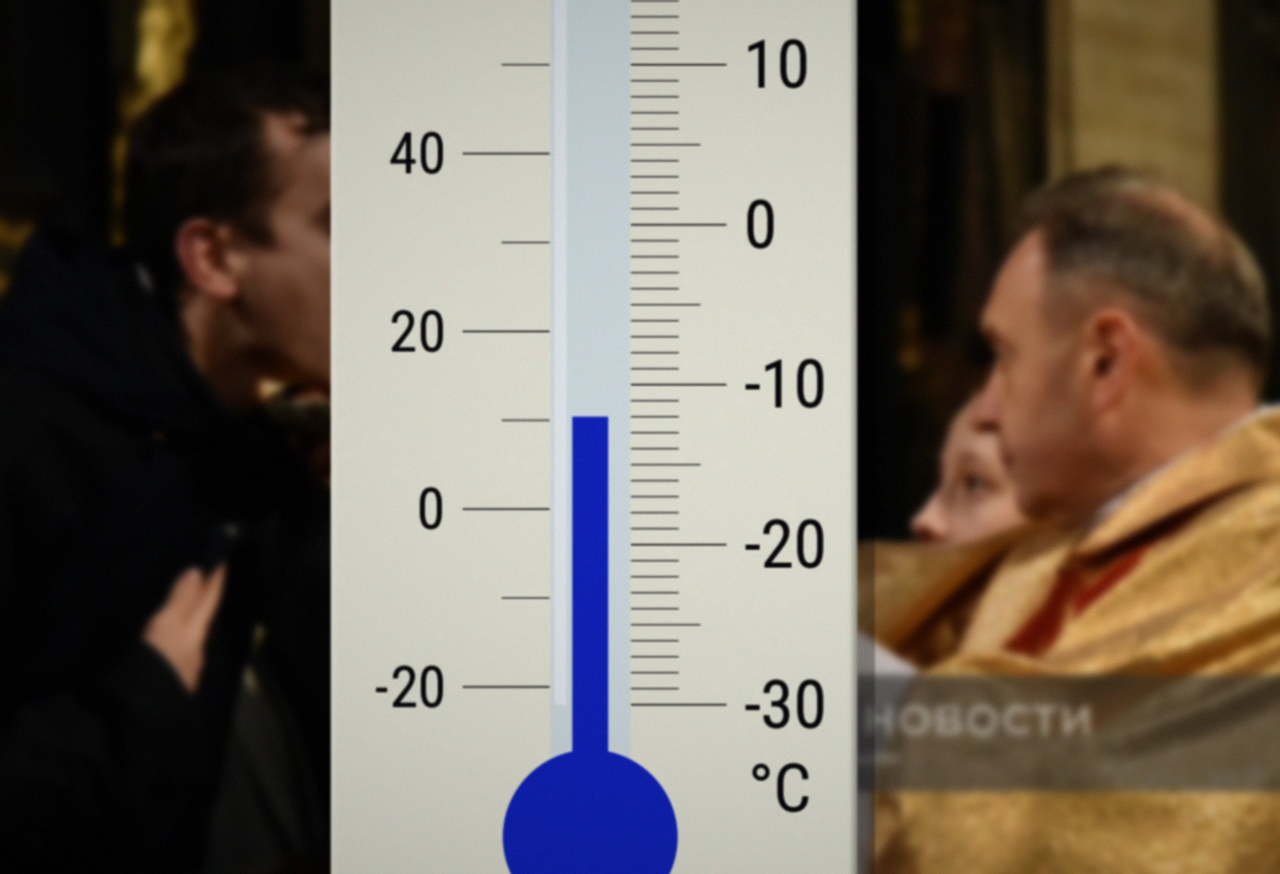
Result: -12; °C
